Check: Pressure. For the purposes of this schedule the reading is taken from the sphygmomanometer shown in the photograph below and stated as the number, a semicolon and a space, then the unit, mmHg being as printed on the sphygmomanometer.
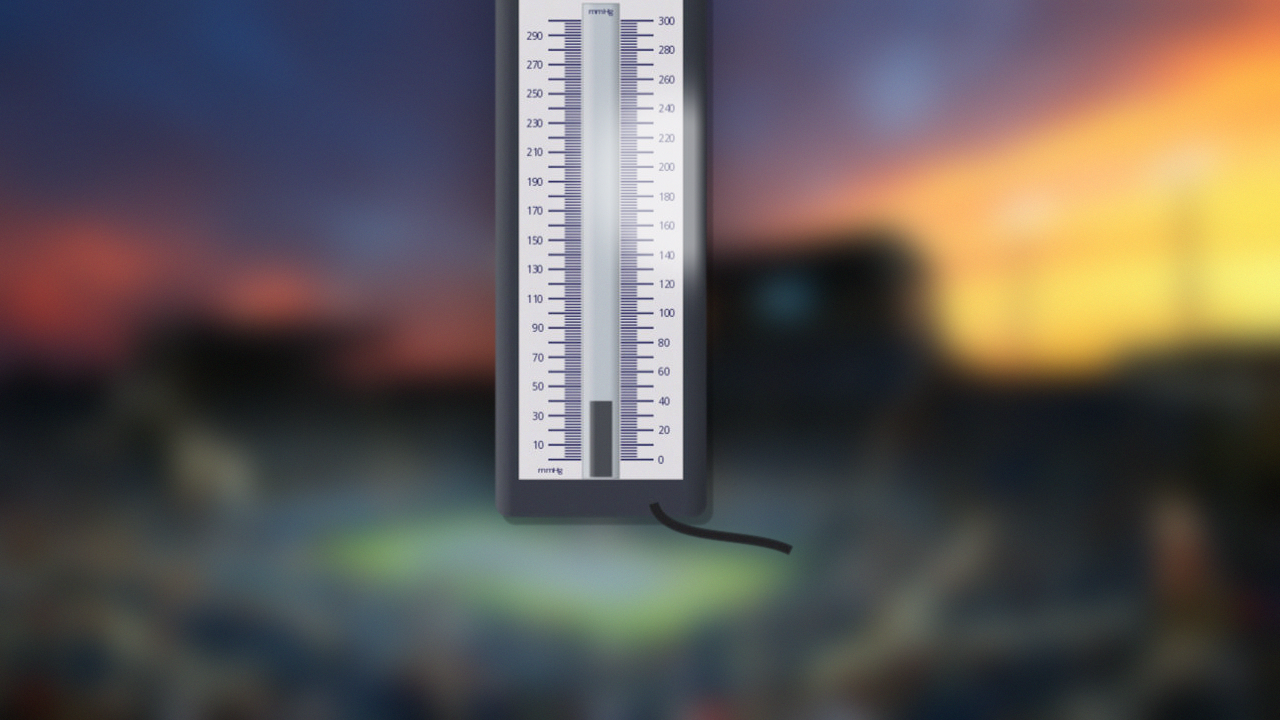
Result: 40; mmHg
